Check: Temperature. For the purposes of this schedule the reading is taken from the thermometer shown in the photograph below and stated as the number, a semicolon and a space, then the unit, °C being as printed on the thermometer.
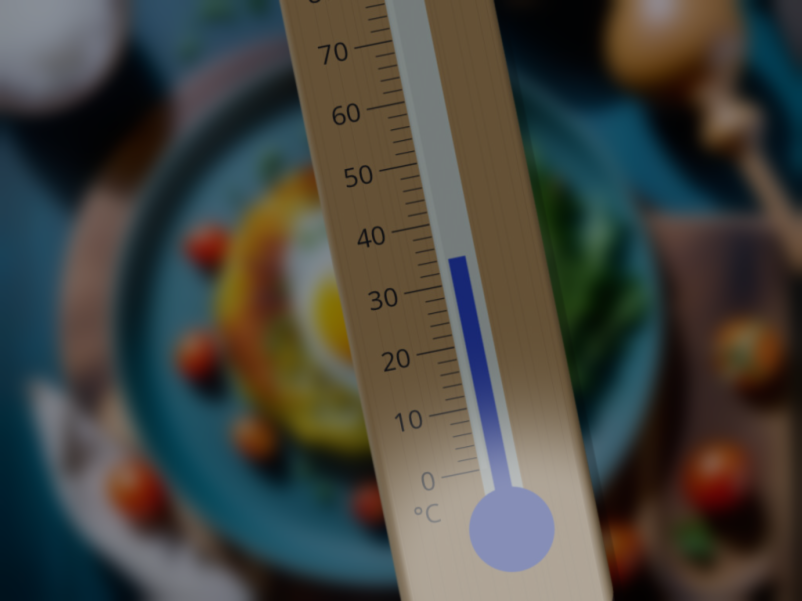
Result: 34; °C
